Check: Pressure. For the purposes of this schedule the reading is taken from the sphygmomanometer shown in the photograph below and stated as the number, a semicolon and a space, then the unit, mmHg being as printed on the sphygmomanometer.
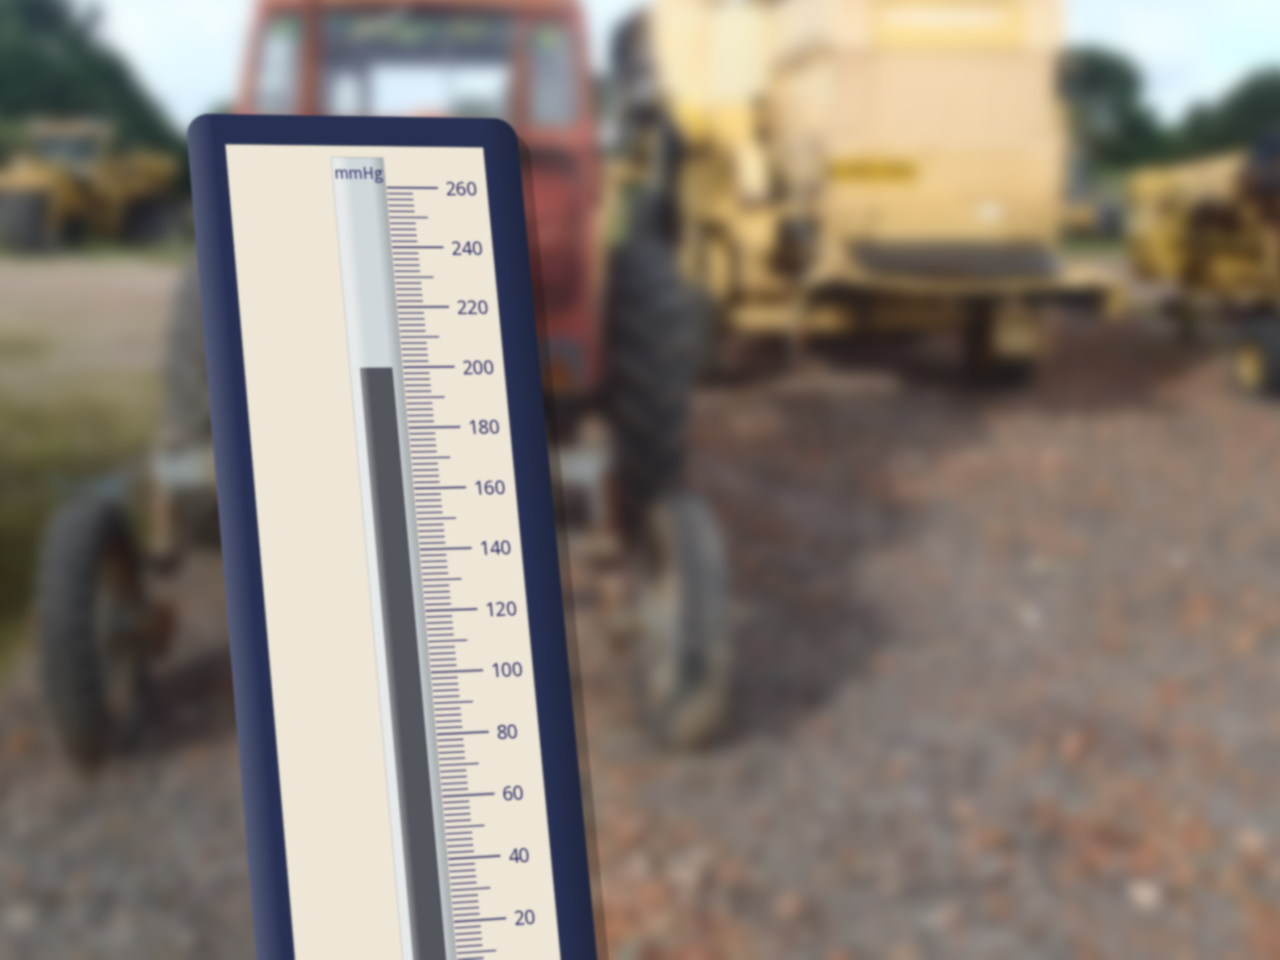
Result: 200; mmHg
